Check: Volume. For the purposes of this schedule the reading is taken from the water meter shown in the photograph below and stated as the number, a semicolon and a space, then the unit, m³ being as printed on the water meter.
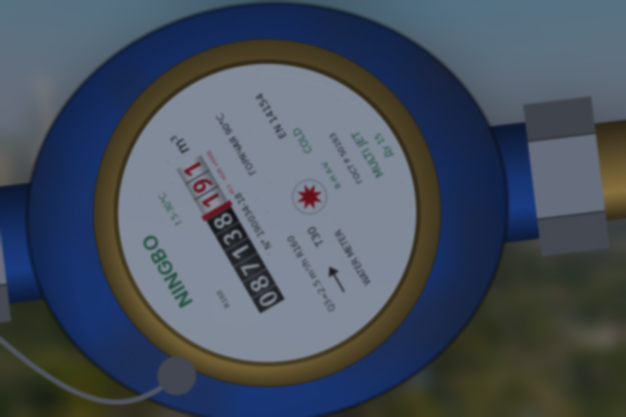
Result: 87138.191; m³
